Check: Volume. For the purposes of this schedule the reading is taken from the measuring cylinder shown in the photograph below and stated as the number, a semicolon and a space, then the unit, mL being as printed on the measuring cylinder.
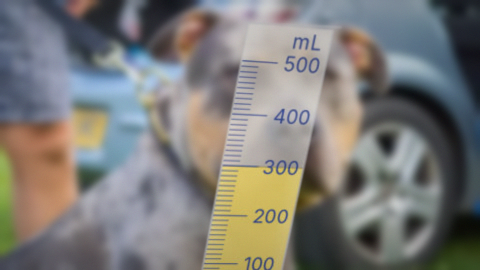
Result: 300; mL
